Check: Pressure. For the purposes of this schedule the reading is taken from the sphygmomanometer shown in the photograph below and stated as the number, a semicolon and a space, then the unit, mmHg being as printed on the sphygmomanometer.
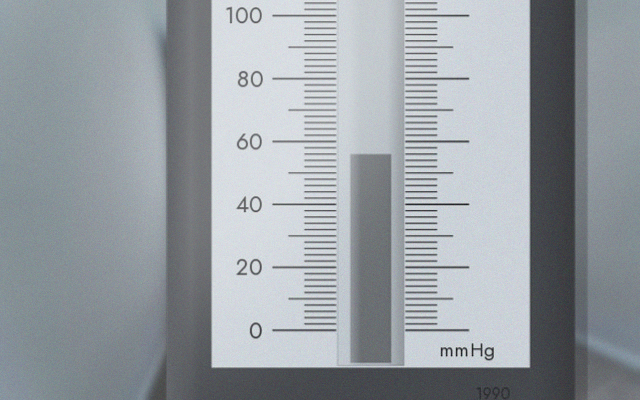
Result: 56; mmHg
